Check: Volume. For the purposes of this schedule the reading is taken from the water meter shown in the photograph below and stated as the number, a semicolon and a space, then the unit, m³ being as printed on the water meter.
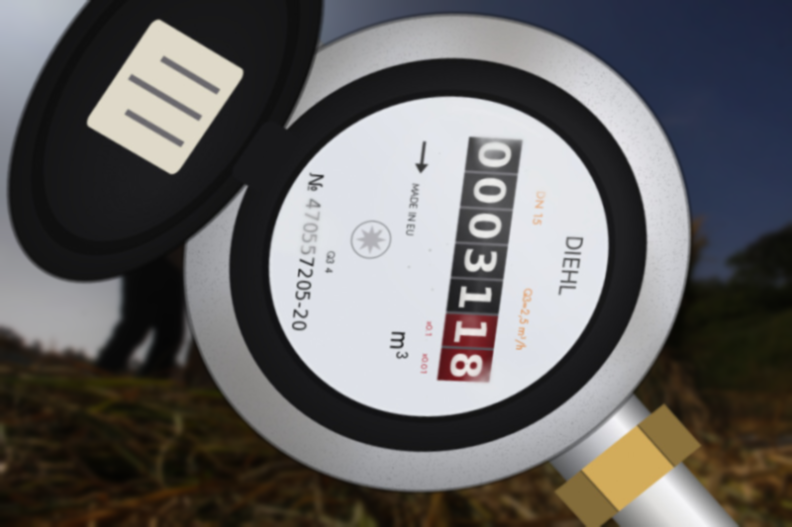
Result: 31.18; m³
